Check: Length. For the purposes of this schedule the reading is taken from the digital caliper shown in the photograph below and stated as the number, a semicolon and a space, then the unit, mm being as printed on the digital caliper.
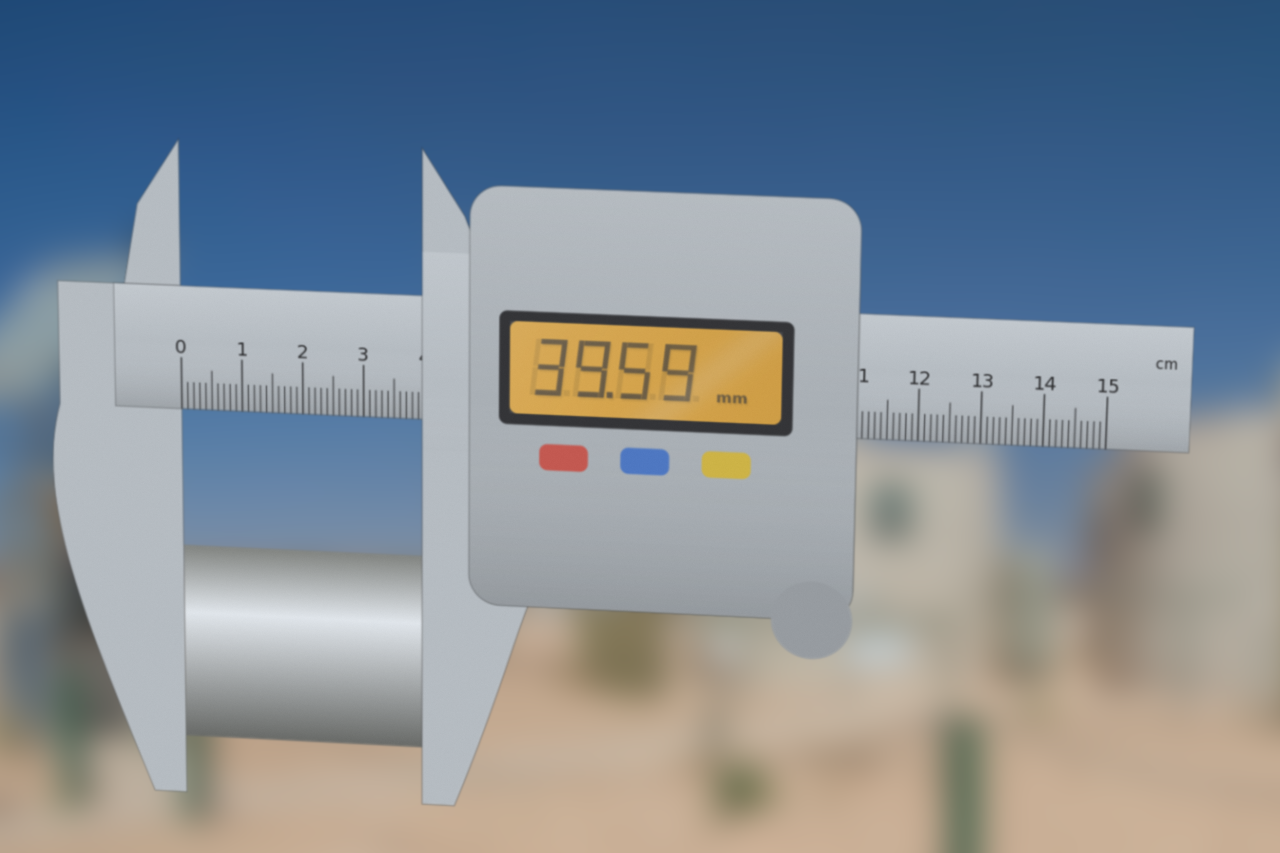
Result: 39.59; mm
